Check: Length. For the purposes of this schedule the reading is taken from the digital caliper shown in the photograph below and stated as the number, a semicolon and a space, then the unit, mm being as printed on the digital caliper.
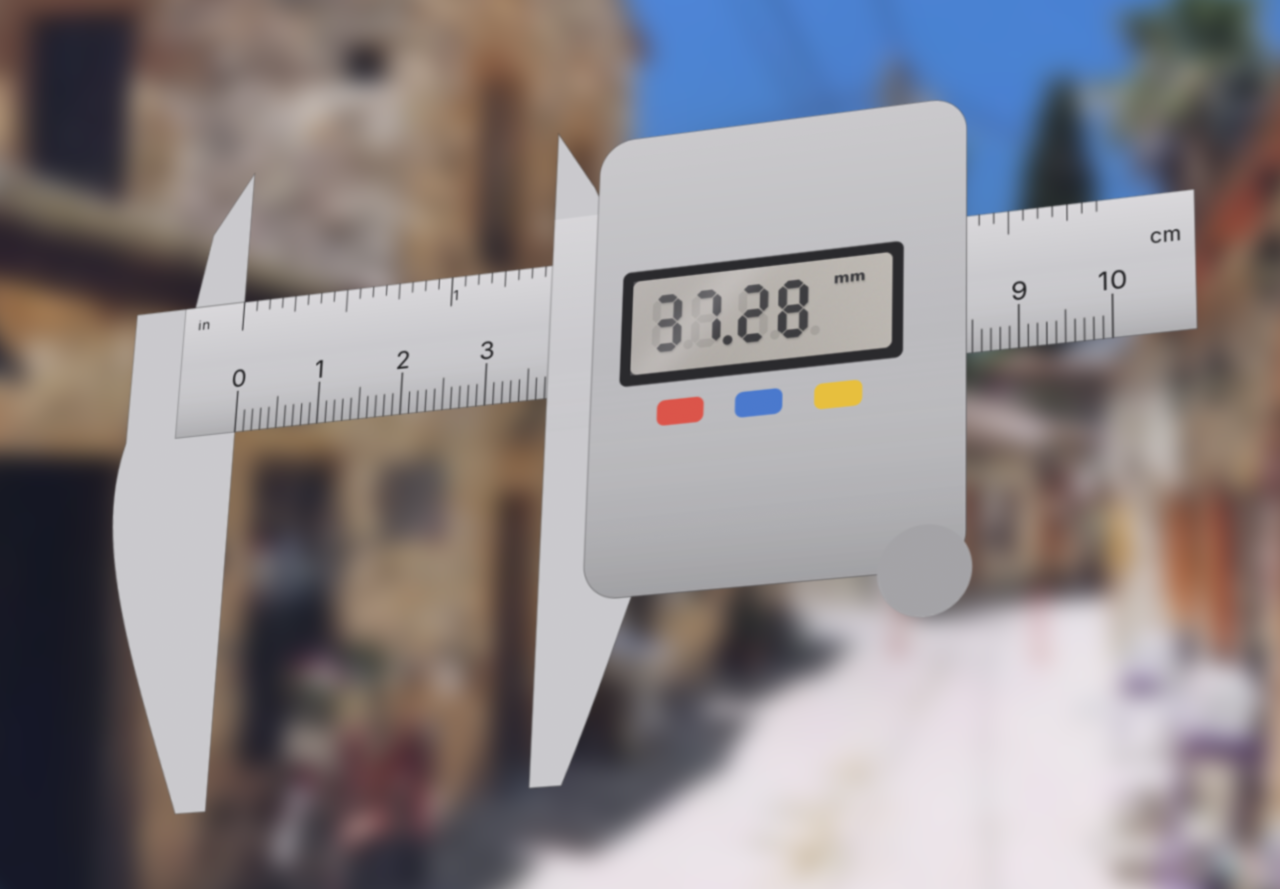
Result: 37.28; mm
